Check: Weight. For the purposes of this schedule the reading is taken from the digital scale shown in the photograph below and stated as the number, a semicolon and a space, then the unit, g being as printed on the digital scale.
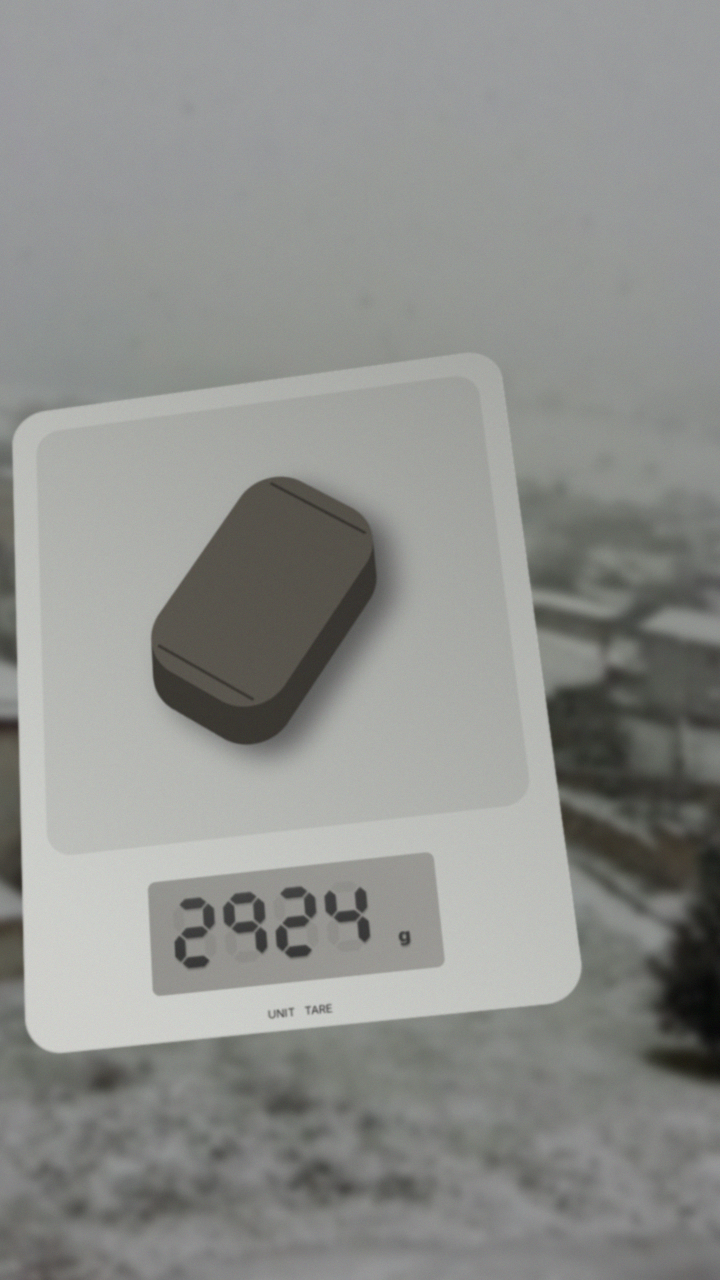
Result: 2924; g
